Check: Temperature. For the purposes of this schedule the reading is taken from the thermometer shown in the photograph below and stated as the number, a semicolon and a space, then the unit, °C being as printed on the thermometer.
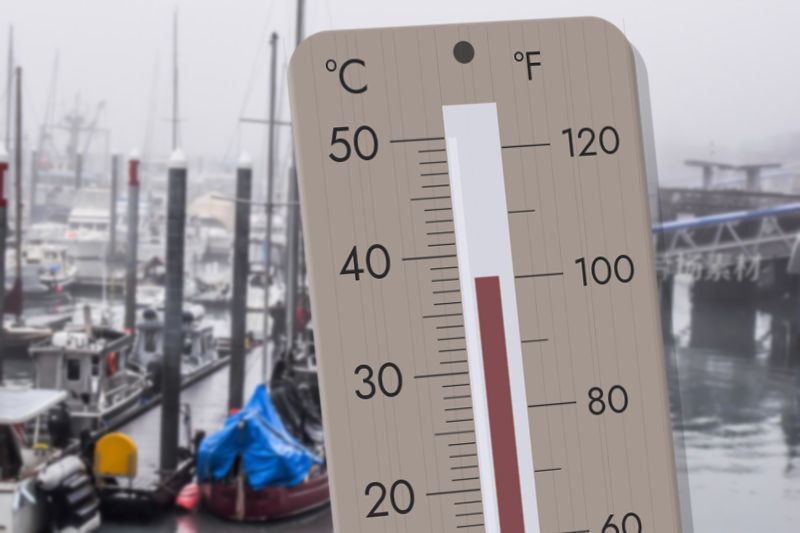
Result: 38; °C
